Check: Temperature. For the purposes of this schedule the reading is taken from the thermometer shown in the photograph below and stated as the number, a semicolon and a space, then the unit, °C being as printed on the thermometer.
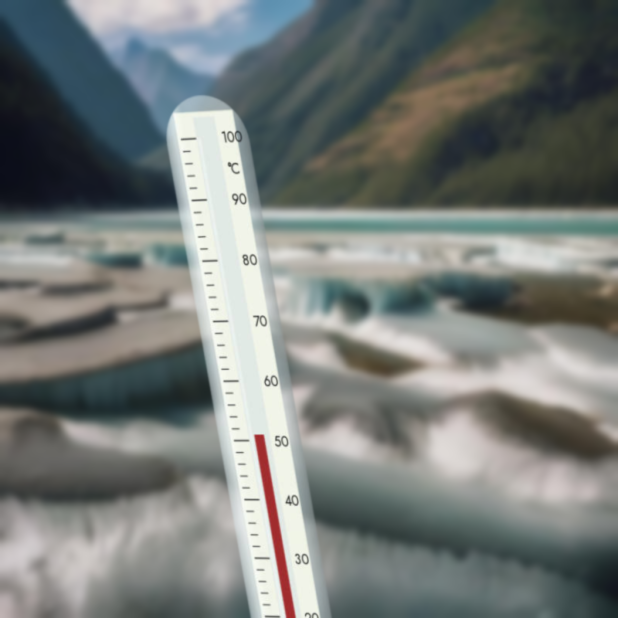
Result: 51; °C
